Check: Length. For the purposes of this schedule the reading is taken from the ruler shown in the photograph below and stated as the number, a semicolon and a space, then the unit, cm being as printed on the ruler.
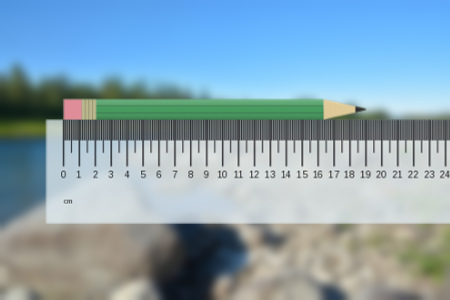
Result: 19; cm
